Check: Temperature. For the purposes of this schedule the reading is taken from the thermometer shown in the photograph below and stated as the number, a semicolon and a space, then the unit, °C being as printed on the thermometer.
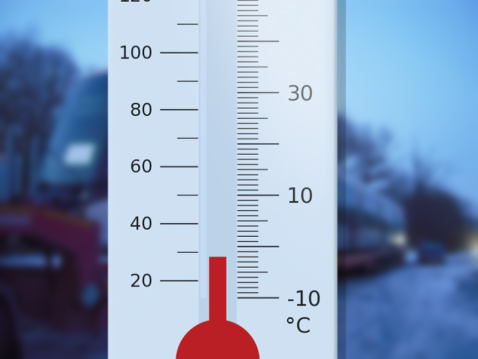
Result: -2; °C
